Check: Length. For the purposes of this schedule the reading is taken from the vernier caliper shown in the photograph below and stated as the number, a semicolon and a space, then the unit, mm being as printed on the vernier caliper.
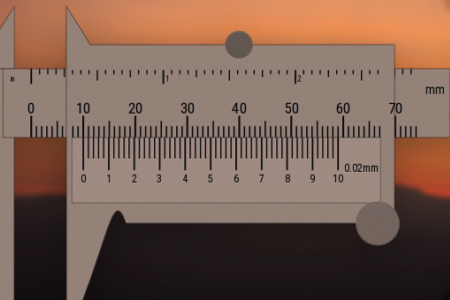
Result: 10.0; mm
